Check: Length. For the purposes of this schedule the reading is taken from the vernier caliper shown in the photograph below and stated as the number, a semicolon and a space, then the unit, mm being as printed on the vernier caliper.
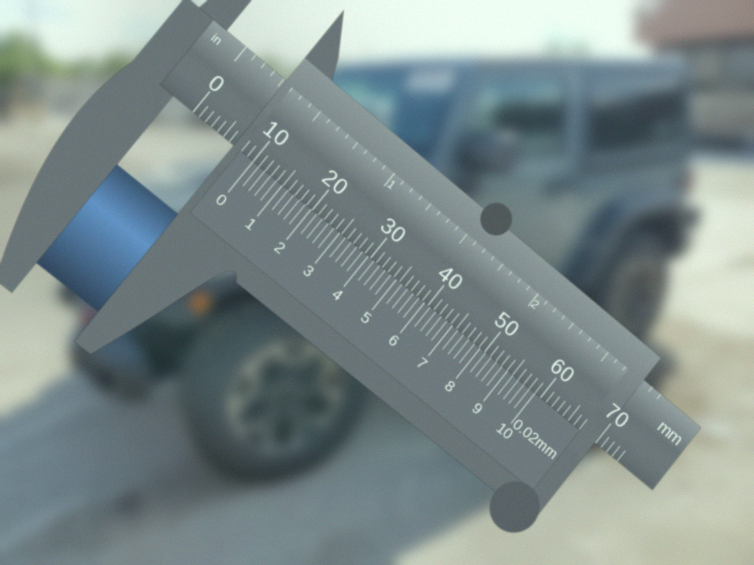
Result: 10.0; mm
